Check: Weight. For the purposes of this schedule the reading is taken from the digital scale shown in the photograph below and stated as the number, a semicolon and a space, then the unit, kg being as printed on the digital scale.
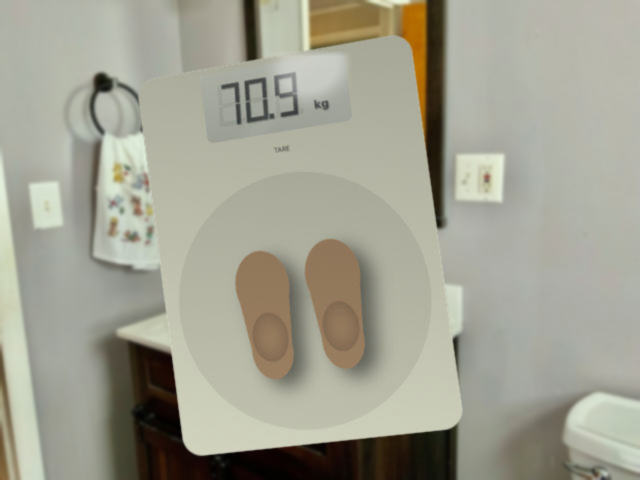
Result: 70.9; kg
